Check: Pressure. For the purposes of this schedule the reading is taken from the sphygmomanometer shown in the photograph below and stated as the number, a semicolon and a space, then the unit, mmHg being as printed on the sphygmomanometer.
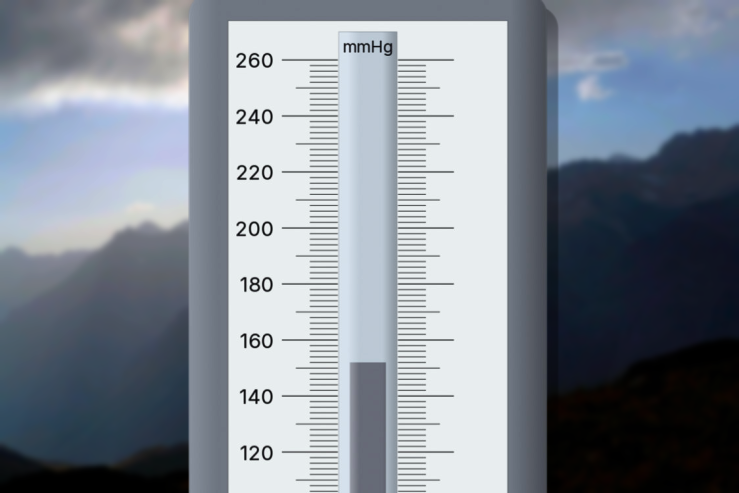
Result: 152; mmHg
